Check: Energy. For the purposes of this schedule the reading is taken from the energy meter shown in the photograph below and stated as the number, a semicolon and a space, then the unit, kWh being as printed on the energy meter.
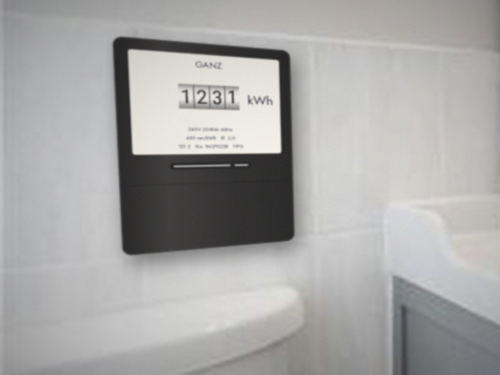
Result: 1231; kWh
